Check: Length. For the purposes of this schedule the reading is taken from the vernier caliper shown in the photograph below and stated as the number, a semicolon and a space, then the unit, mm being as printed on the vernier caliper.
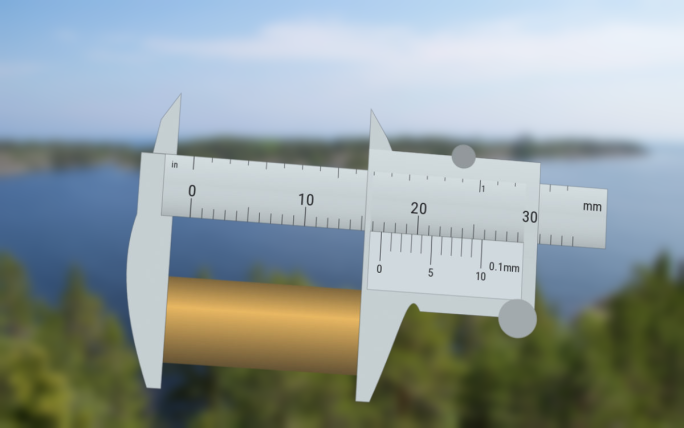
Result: 16.8; mm
